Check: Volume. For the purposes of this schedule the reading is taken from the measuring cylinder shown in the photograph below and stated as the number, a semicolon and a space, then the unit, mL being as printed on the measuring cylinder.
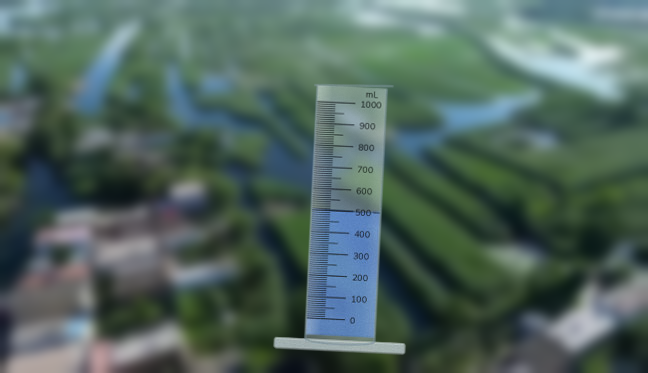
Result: 500; mL
